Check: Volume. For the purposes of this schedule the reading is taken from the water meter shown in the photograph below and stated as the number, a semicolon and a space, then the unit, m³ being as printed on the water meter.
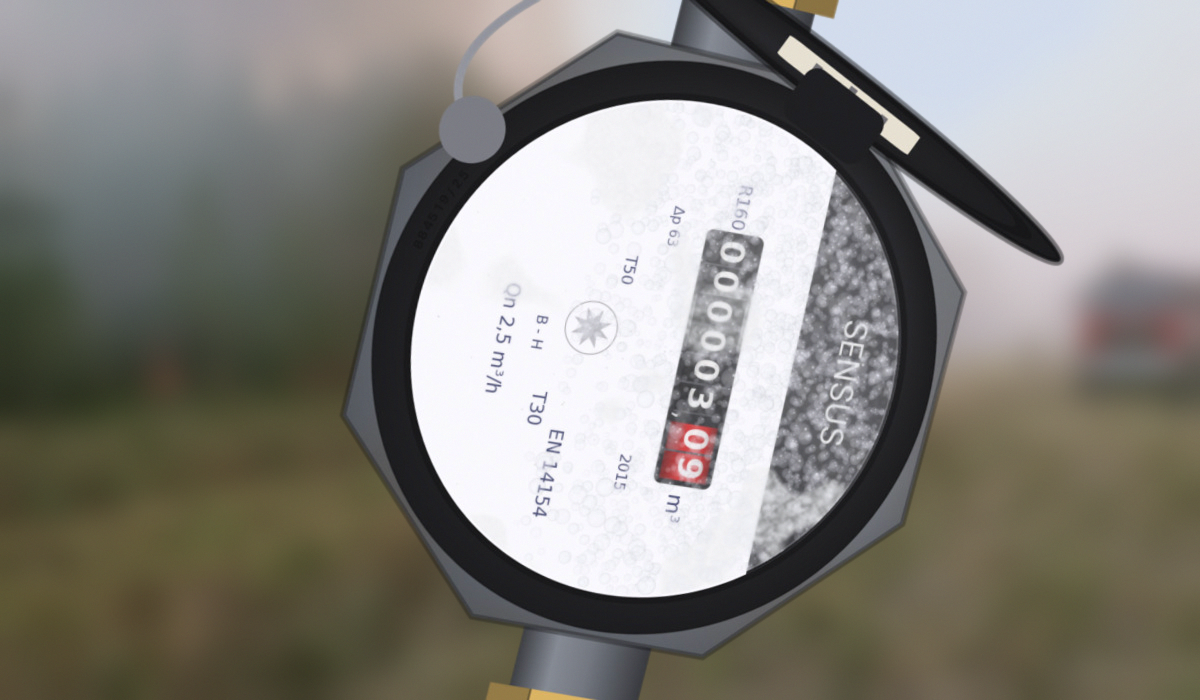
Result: 3.09; m³
